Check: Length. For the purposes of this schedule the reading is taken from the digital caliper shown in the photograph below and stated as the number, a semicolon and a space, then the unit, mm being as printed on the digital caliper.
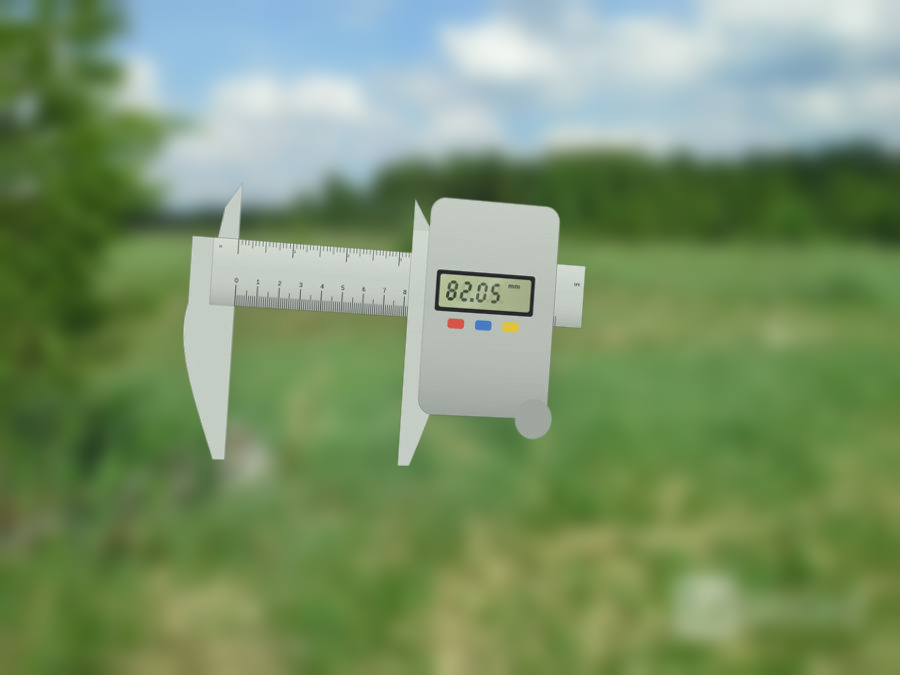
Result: 82.05; mm
